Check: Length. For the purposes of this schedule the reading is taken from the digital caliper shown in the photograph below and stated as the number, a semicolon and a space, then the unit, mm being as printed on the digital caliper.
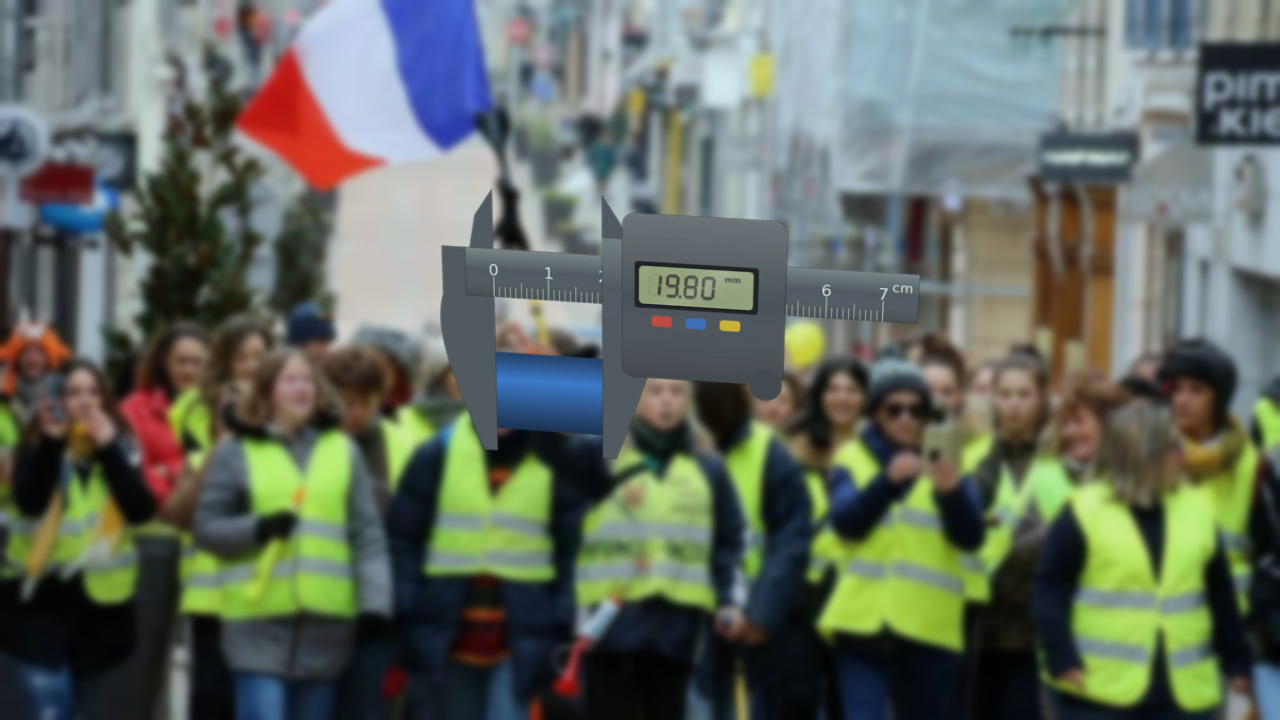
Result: 19.80; mm
